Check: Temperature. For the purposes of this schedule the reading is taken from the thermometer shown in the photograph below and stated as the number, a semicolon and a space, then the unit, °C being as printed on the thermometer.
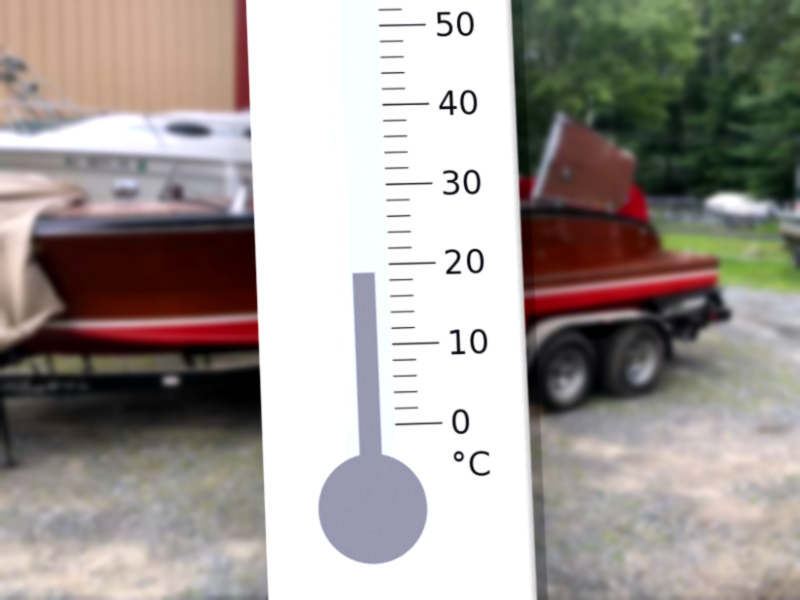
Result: 19; °C
